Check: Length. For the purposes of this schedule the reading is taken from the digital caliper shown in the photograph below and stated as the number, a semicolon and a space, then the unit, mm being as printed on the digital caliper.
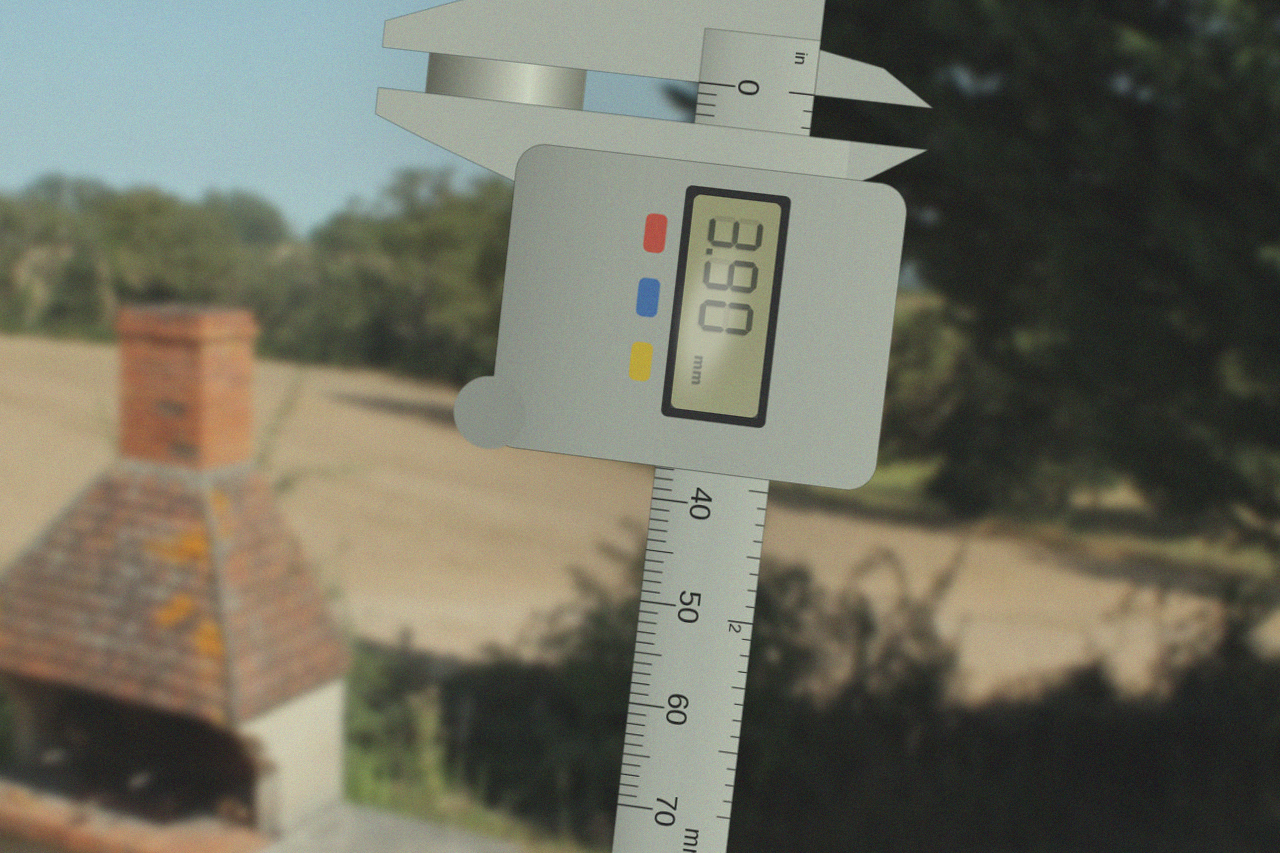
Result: 3.90; mm
